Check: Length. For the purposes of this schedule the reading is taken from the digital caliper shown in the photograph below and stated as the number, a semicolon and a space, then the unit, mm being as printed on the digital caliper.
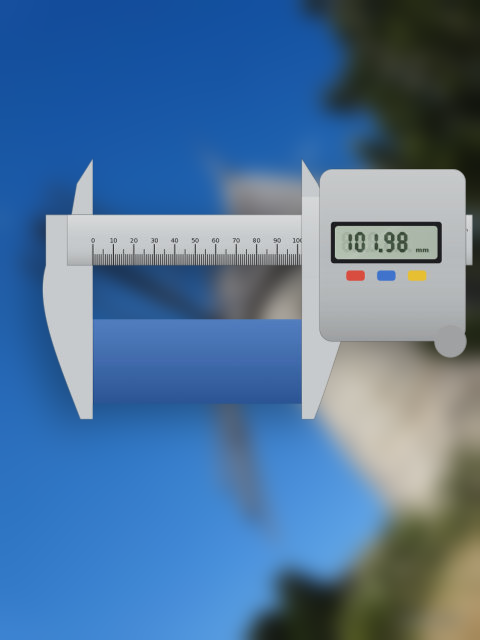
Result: 101.98; mm
